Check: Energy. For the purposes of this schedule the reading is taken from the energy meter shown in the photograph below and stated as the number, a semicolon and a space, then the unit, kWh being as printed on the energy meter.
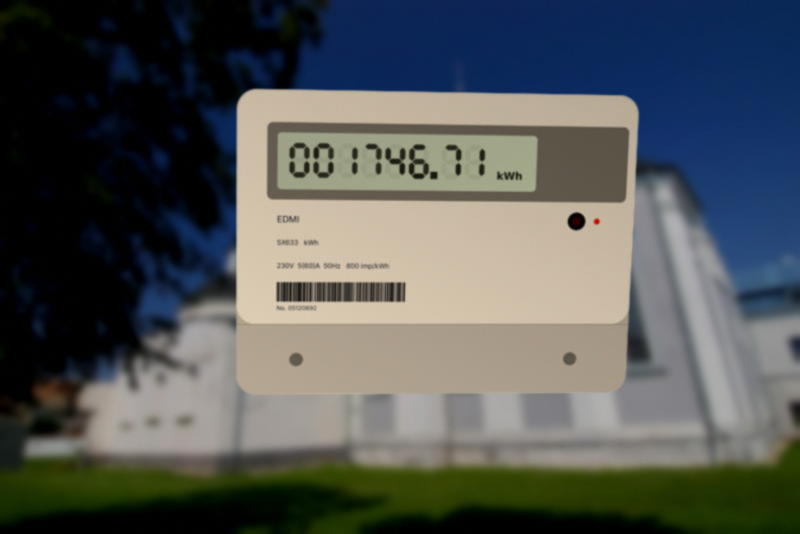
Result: 1746.71; kWh
